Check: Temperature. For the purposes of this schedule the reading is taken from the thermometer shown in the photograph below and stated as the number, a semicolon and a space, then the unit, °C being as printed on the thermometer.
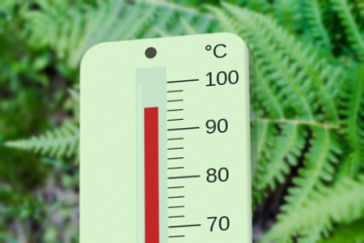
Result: 95; °C
